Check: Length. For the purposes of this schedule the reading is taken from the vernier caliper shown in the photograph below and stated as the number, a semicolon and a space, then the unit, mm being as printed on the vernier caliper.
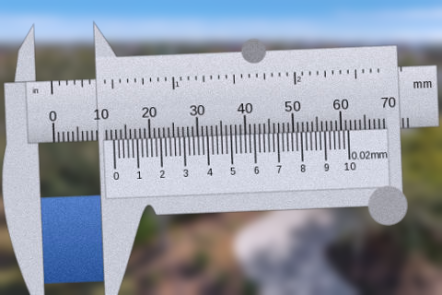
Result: 12.5; mm
